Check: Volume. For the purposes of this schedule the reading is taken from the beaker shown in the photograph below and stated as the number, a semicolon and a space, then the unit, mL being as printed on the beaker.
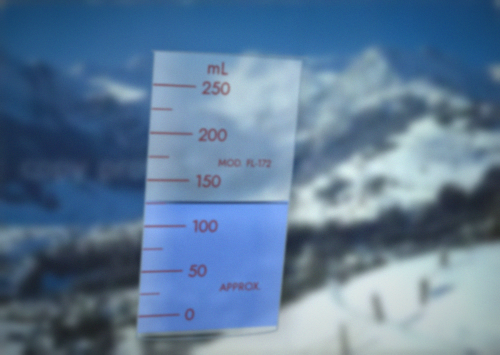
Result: 125; mL
